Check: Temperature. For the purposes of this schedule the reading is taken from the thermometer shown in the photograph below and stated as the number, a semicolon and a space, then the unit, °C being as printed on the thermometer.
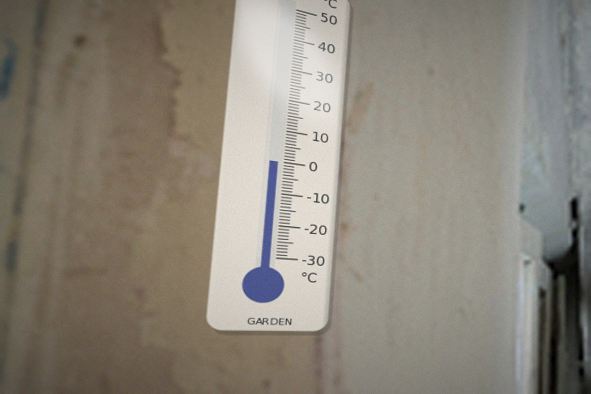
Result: 0; °C
